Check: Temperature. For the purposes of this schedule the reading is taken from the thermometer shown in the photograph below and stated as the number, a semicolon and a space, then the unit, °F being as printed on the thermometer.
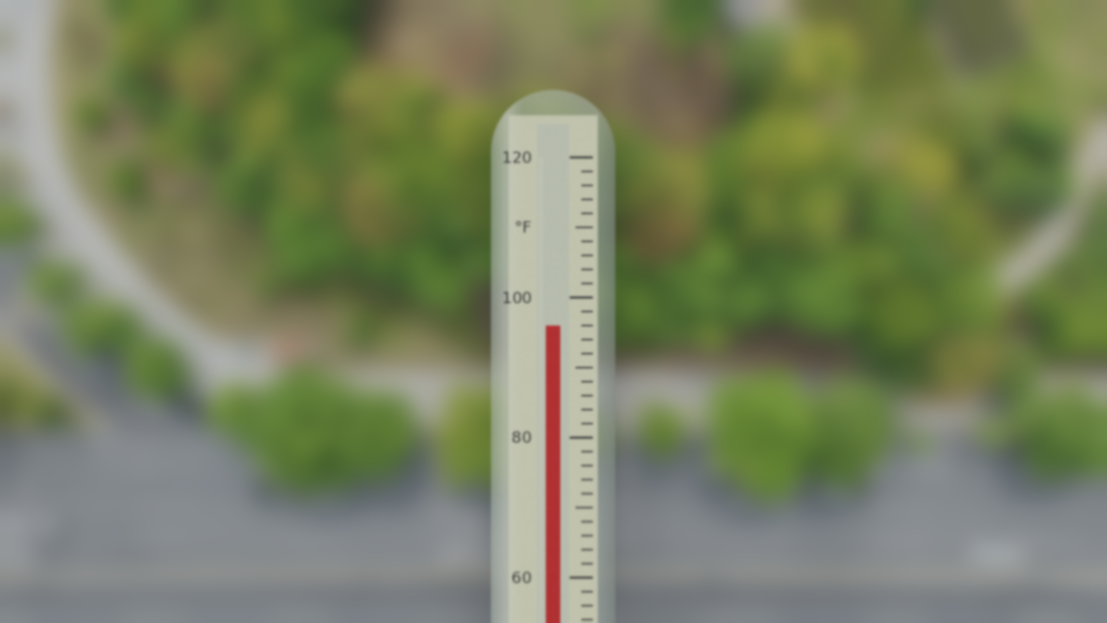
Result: 96; °F
